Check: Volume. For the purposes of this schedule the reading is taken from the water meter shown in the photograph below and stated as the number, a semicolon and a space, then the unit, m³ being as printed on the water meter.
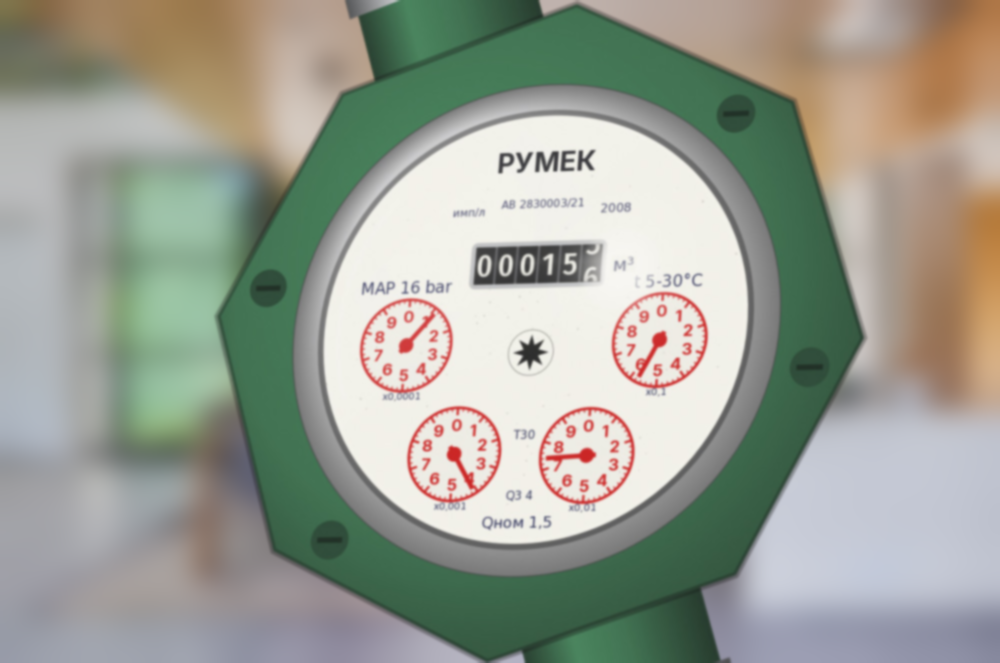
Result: 155.5741; m³
